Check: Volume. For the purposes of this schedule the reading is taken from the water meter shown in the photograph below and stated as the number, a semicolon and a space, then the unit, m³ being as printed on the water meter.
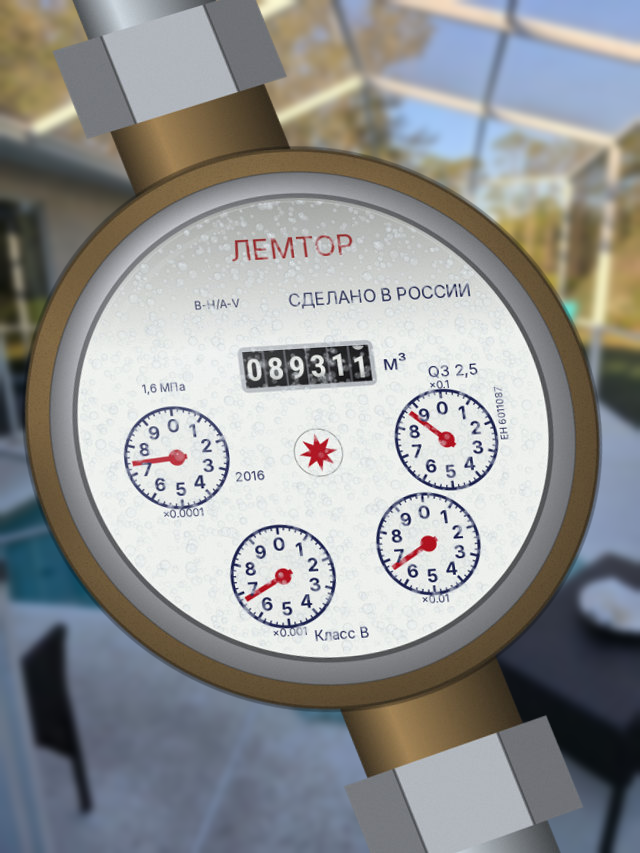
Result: 89310.8667; m³
